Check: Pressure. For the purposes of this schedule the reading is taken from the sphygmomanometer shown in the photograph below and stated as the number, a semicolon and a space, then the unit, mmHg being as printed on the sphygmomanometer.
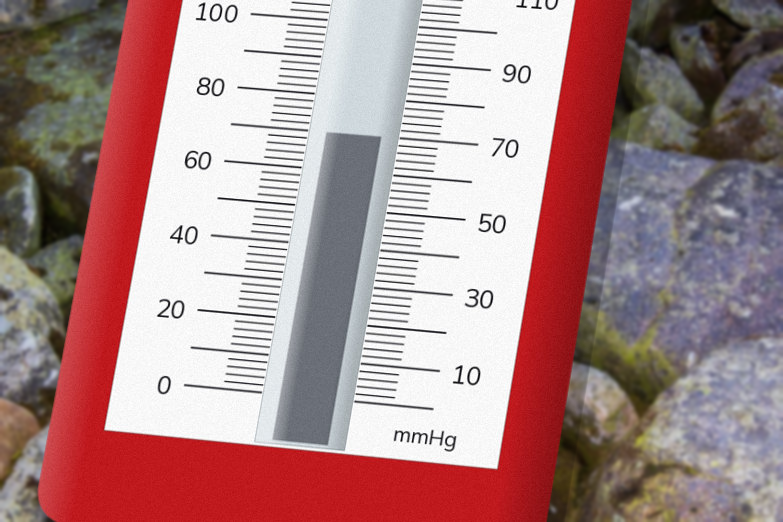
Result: 70; mmHg
